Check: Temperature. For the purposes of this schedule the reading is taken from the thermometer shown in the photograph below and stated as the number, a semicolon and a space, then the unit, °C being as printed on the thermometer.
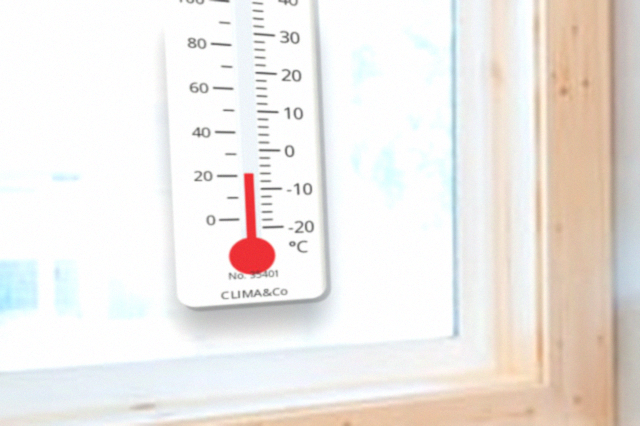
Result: -6; °C
